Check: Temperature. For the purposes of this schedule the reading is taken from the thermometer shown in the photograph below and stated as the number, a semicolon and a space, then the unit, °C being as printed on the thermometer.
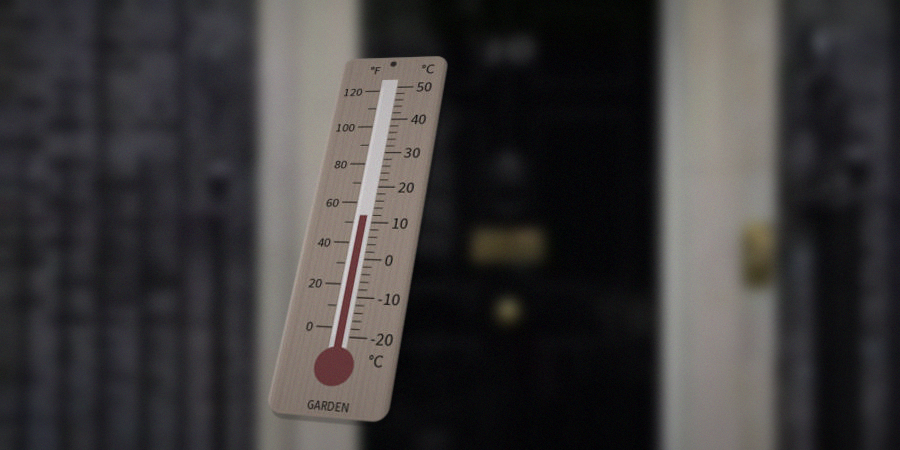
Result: 12; °C
